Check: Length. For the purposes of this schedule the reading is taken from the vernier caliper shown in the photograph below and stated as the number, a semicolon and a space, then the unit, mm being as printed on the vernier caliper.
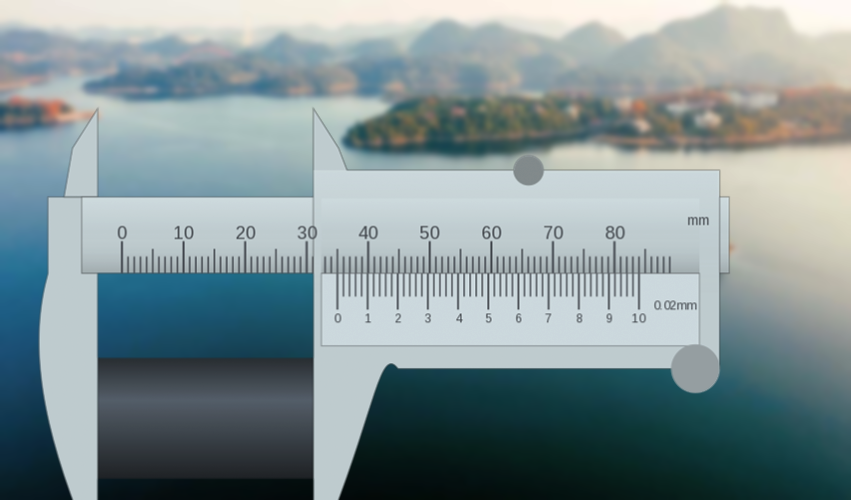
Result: 35.0; mm
